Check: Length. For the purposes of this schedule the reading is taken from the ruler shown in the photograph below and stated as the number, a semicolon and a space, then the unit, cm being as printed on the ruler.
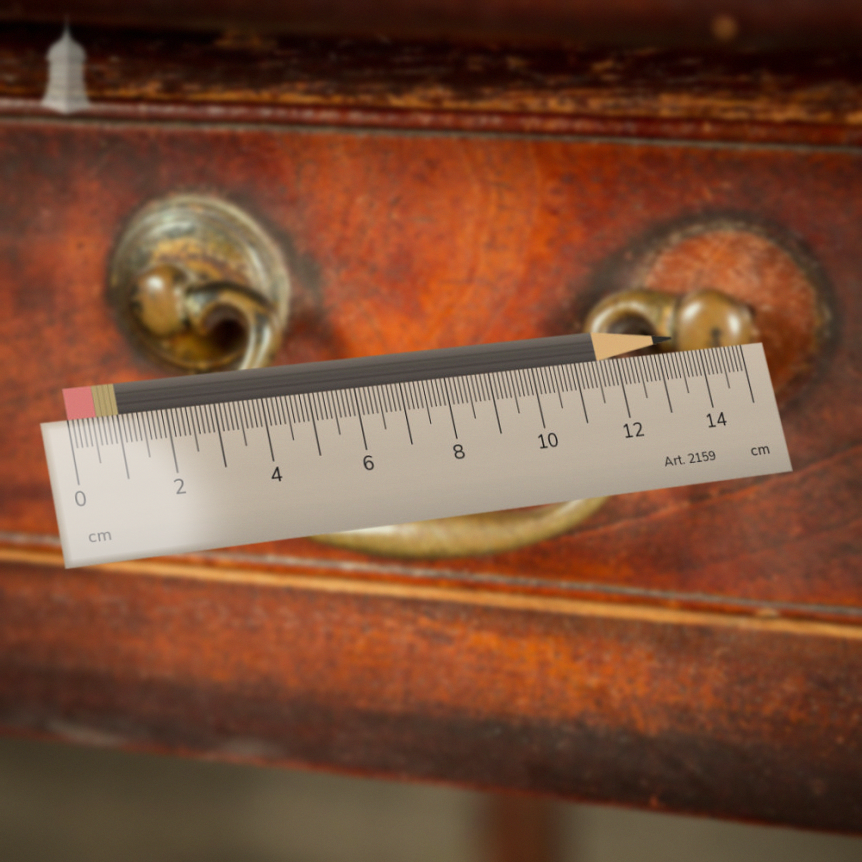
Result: 13.4; cm
